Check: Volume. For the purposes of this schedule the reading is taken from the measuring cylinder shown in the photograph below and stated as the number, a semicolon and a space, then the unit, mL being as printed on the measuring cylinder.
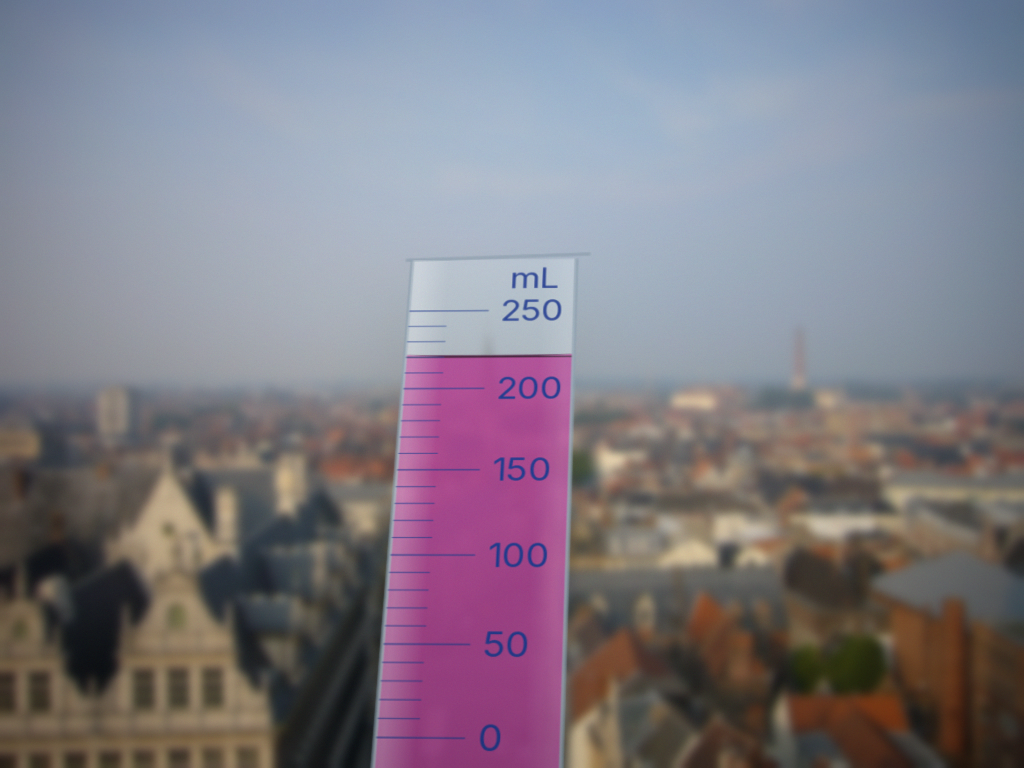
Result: 220; mL
